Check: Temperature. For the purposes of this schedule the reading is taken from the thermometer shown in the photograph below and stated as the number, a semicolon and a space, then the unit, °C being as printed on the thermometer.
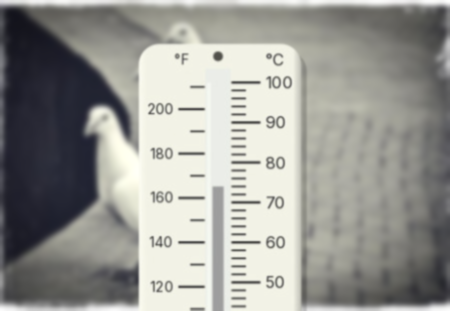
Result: 74; °C
